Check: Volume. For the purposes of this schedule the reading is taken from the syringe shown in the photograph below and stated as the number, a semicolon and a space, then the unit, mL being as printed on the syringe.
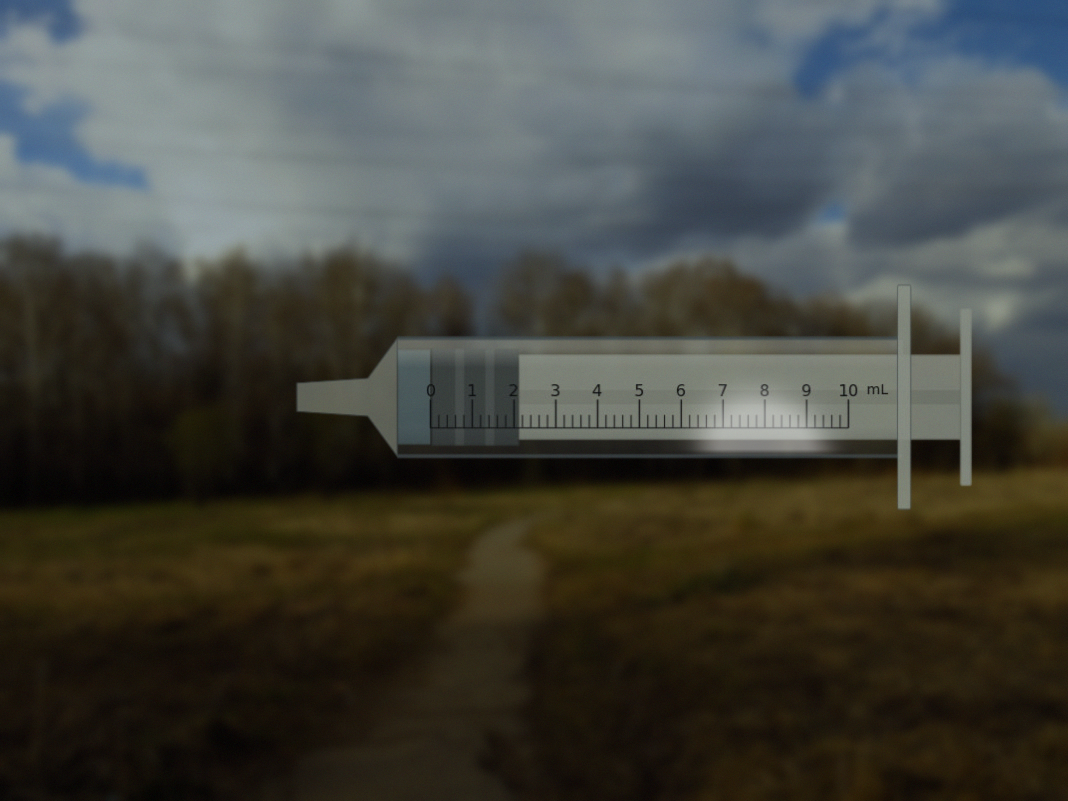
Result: 0; mL
